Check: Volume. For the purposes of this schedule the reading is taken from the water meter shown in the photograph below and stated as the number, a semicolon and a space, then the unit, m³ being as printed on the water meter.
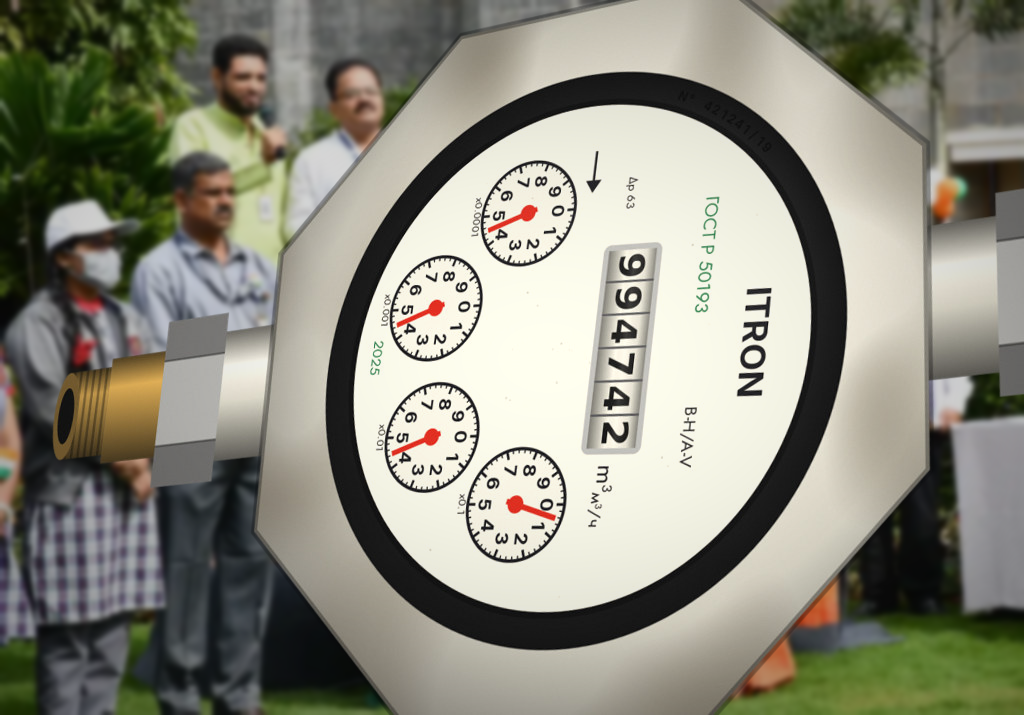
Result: 994742.0444; m³
